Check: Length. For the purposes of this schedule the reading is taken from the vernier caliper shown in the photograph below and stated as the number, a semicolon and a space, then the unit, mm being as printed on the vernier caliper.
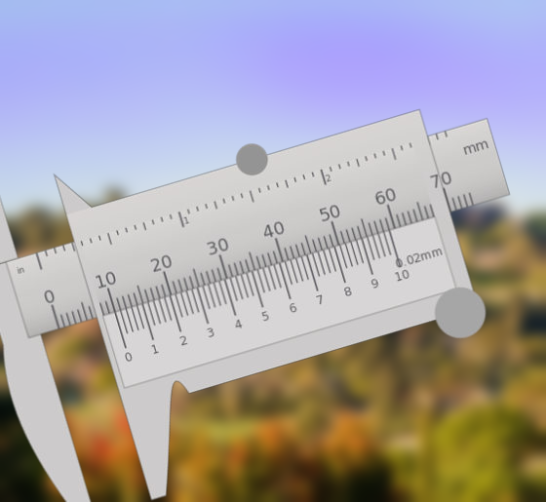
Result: 10.0; mm
